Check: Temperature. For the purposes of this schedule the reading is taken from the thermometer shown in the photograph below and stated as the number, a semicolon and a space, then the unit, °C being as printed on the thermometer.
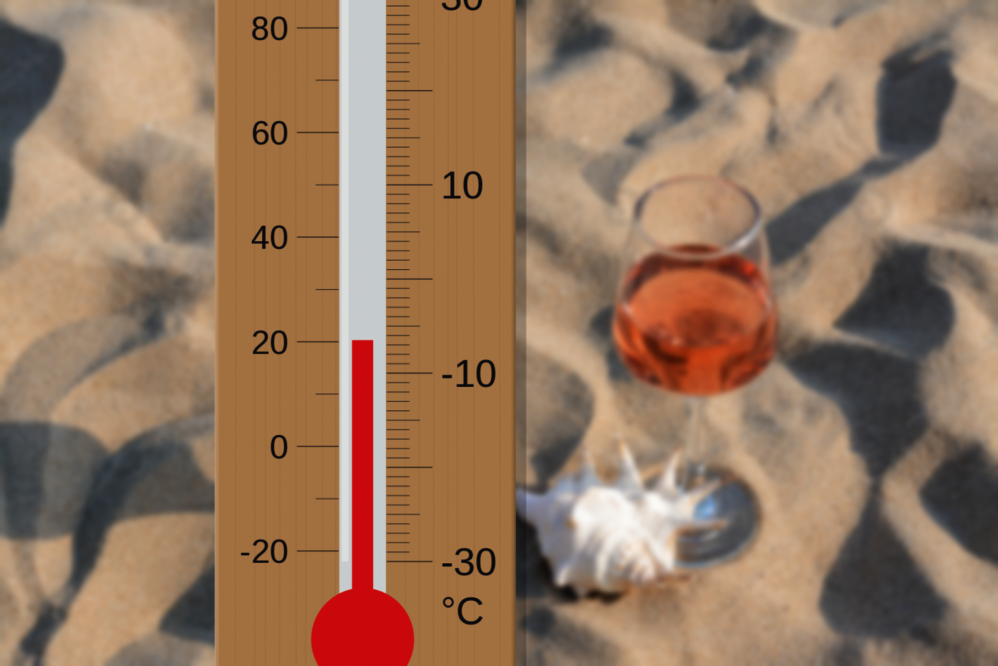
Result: -6.5; °C
